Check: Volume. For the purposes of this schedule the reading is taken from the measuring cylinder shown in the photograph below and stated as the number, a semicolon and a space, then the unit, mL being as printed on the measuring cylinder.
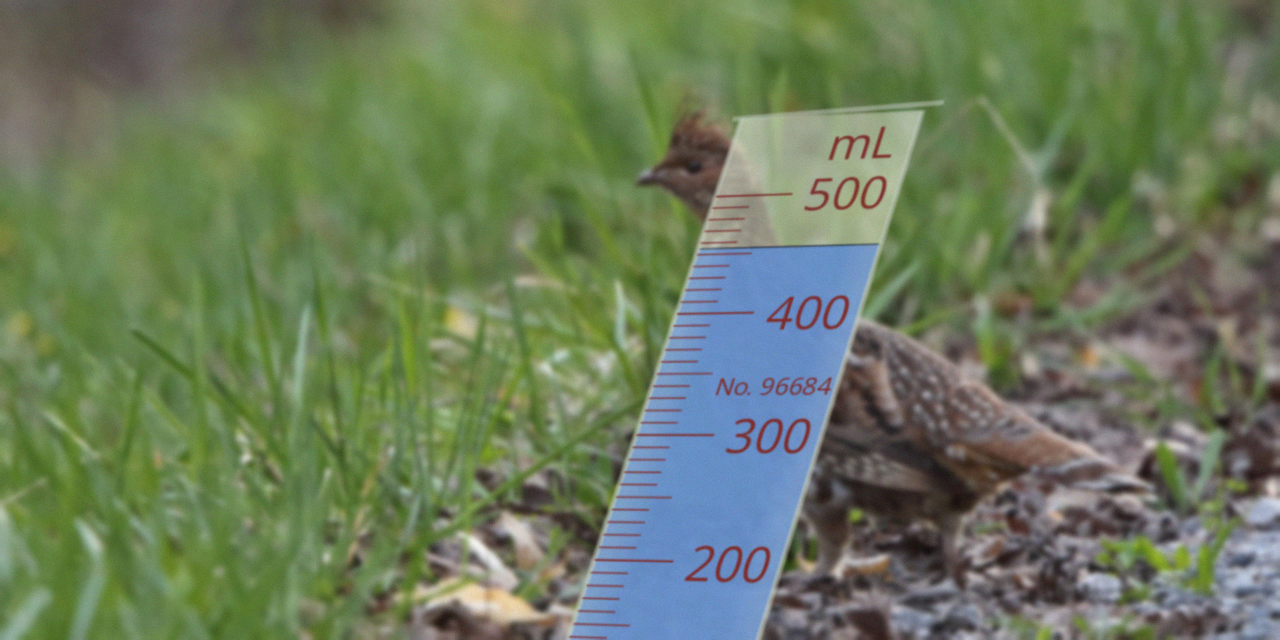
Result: 455; mL
